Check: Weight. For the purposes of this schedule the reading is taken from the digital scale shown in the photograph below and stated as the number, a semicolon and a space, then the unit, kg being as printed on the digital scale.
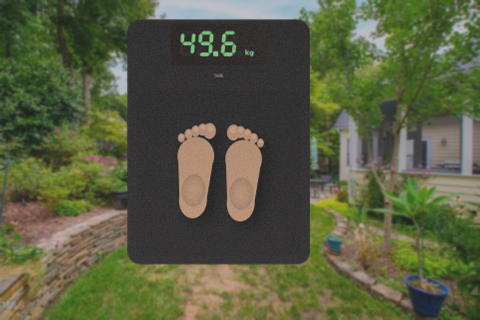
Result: 49.6; kg
